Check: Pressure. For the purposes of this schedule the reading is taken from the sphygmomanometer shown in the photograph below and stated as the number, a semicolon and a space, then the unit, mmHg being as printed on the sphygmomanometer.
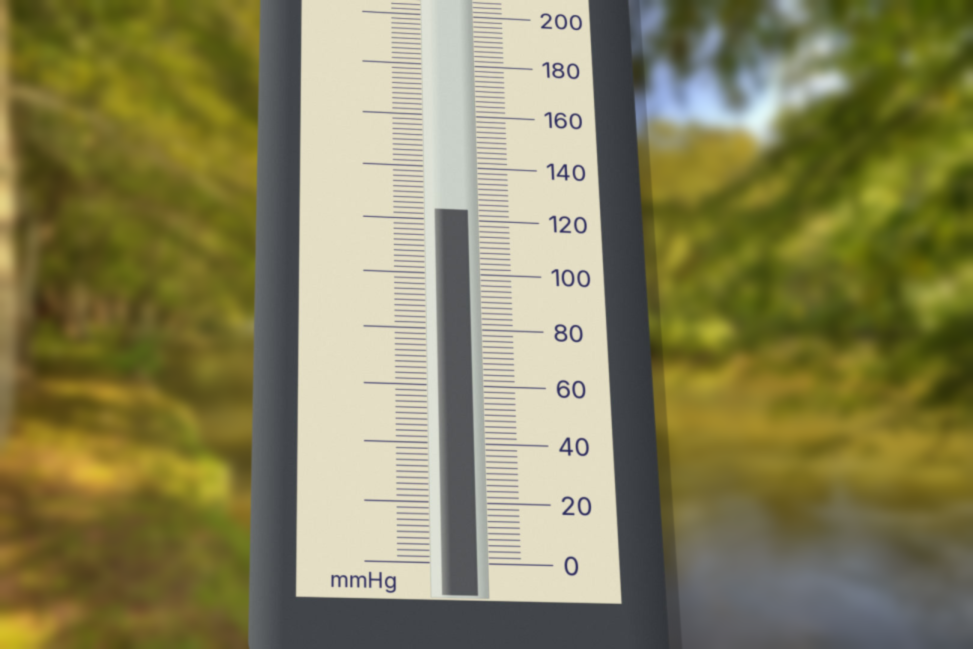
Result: 124; mmHg
